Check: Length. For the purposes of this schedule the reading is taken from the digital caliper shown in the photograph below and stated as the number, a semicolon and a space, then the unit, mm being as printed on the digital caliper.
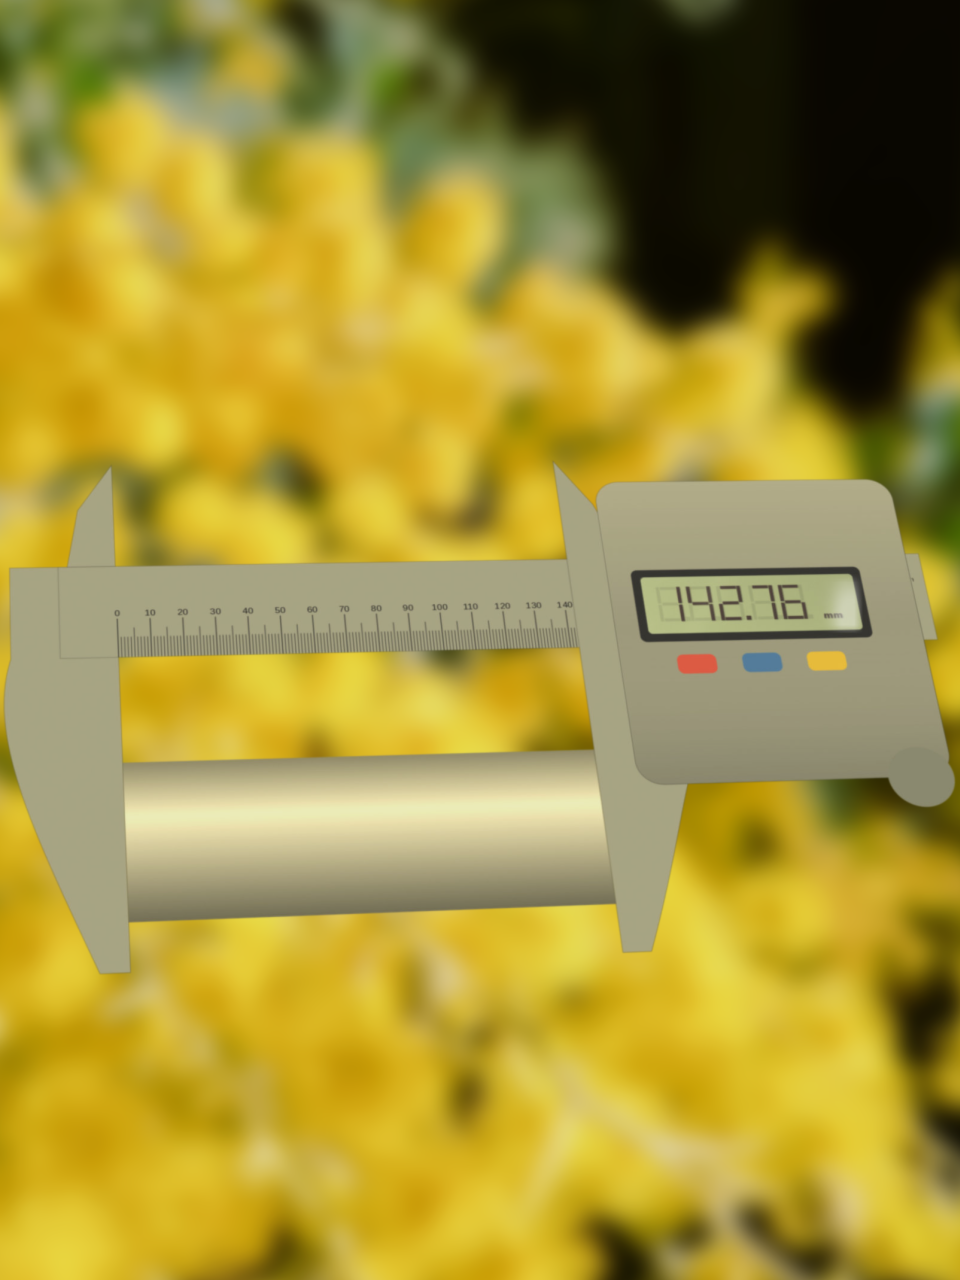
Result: 142.76; mm
